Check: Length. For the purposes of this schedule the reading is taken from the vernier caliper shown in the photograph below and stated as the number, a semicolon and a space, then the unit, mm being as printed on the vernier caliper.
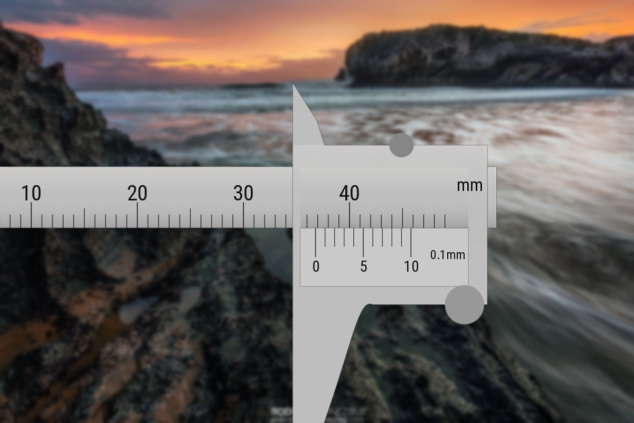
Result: 36.8; mm
